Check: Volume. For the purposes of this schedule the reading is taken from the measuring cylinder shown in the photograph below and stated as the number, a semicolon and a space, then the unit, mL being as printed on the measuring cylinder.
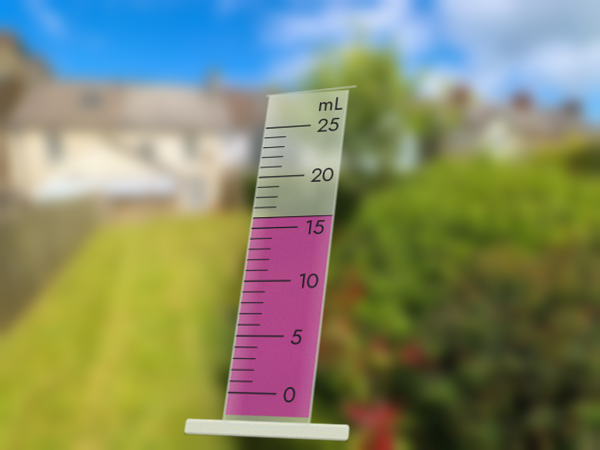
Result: 16; mL
